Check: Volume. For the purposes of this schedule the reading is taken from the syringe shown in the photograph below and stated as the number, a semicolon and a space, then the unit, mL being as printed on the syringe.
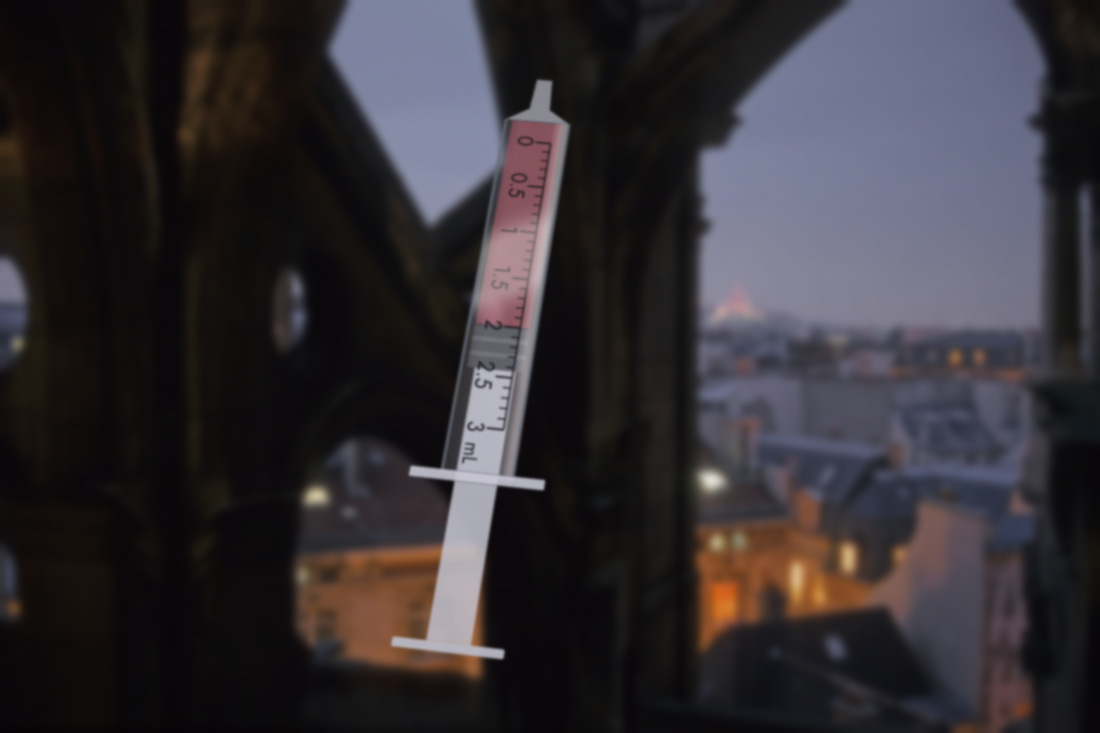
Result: 2; mL
